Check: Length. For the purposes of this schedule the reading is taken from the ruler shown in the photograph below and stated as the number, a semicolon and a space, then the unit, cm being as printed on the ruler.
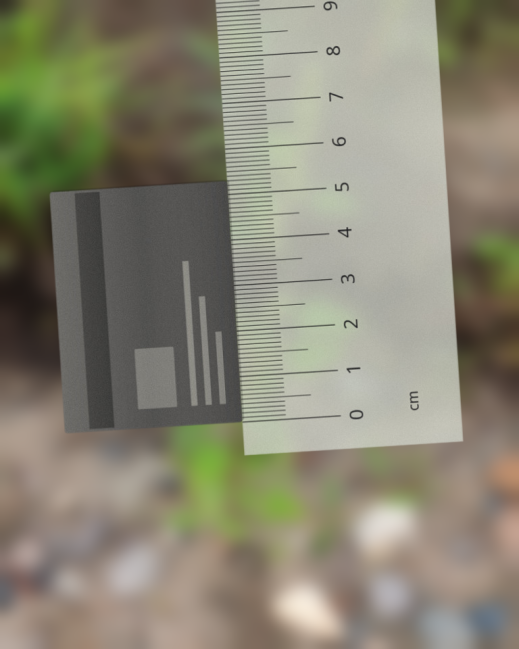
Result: 5.3; cm
